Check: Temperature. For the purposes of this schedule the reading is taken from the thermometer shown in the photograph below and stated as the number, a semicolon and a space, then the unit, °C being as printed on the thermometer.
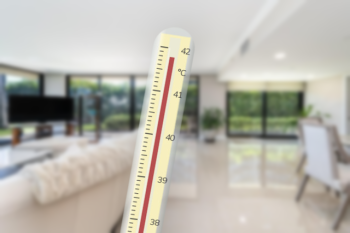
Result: 41.8; °C
